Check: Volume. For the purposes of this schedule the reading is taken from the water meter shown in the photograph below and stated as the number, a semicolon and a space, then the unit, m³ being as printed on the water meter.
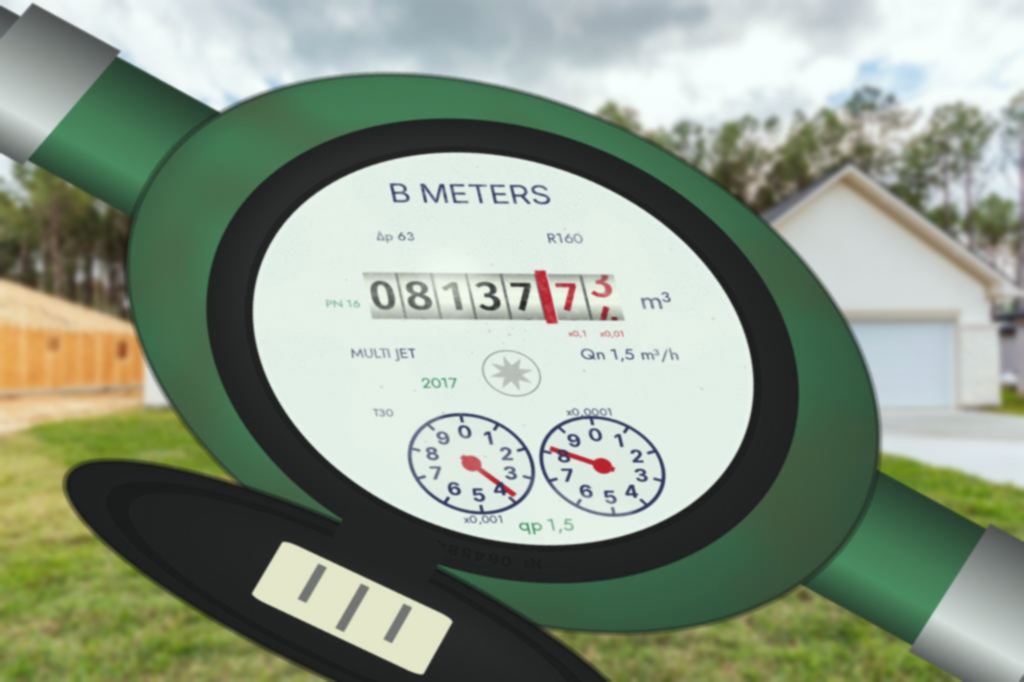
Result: 8137.7338; m³
